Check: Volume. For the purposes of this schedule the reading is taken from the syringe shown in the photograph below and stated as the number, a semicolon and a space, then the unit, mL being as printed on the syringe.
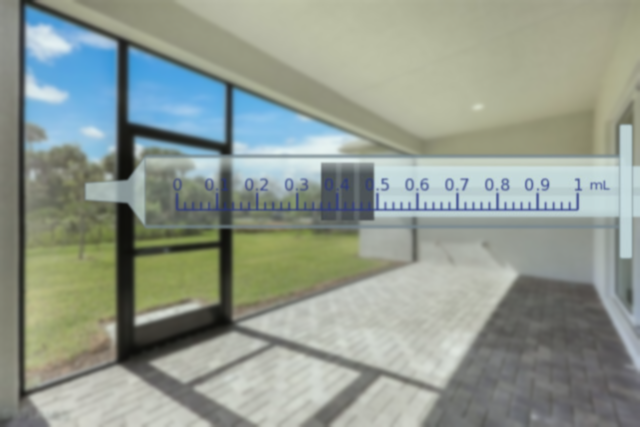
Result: 0.36; mL
